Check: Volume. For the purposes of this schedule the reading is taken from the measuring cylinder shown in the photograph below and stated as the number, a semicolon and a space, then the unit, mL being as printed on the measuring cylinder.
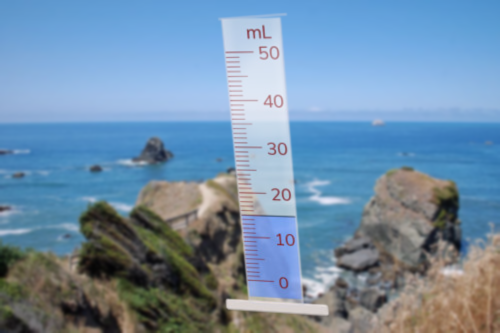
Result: 15; mL
